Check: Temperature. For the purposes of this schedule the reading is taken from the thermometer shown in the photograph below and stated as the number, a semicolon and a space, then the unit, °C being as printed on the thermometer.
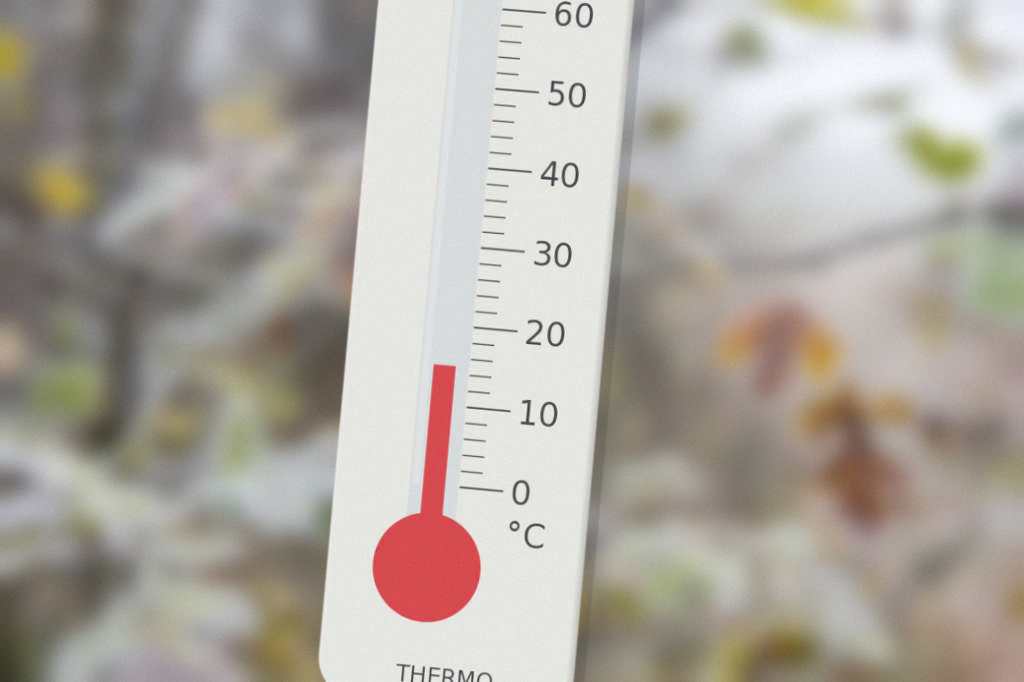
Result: 15; °C
